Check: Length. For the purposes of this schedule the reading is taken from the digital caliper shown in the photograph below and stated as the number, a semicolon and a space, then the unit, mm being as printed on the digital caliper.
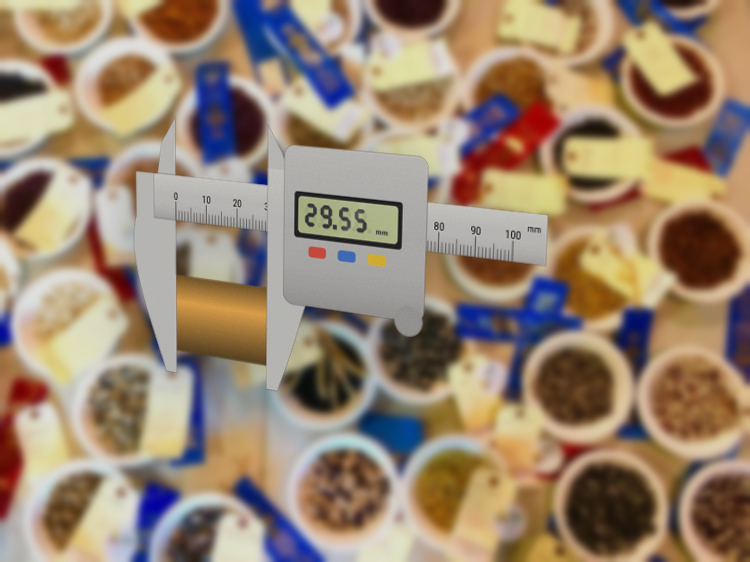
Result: 29.55; mm
